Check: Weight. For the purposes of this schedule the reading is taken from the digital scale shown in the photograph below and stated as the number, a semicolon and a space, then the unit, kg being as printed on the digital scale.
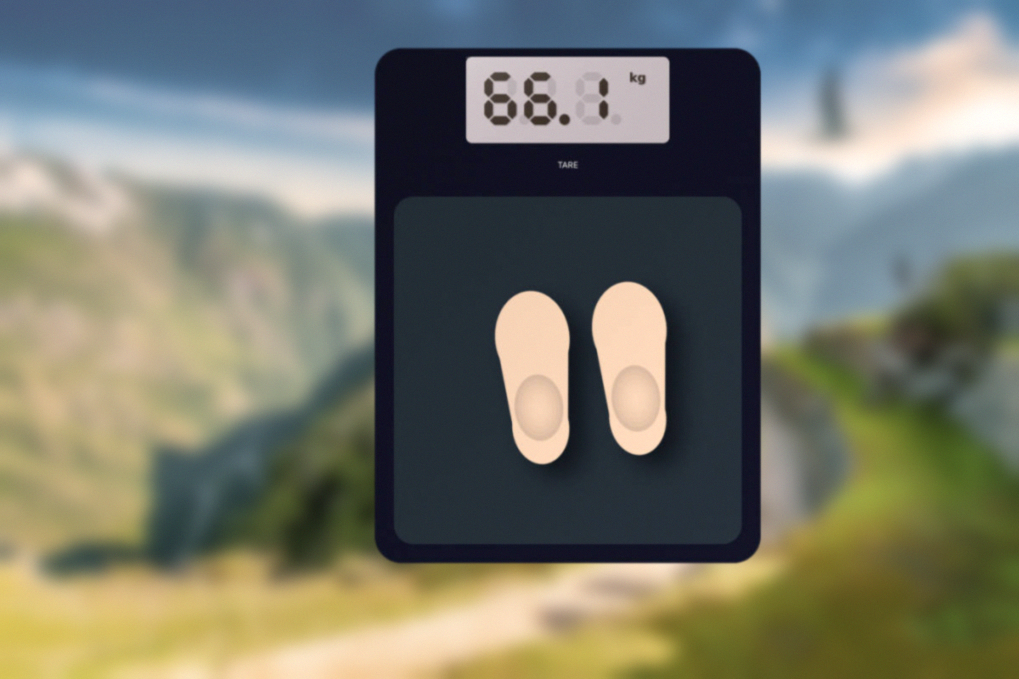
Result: 66.1; kg
